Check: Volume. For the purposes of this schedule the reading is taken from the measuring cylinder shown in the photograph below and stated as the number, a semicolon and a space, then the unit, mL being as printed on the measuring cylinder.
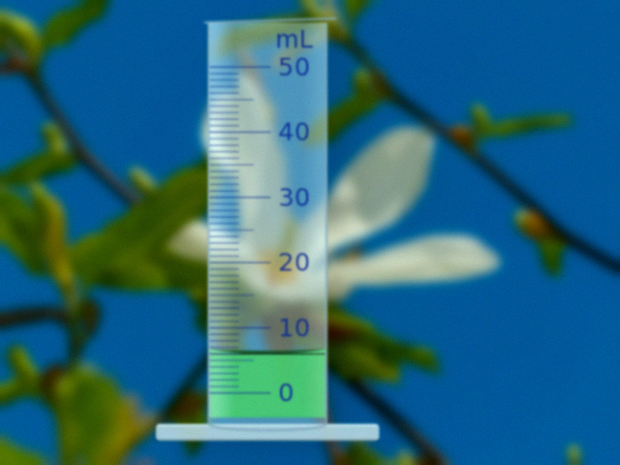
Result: 6; mL
